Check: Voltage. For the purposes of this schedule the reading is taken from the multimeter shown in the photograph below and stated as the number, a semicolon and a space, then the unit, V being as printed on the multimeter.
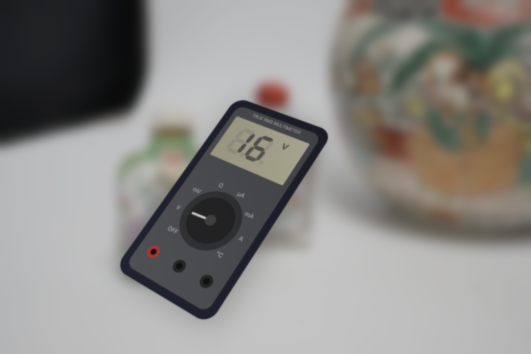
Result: 16; V
